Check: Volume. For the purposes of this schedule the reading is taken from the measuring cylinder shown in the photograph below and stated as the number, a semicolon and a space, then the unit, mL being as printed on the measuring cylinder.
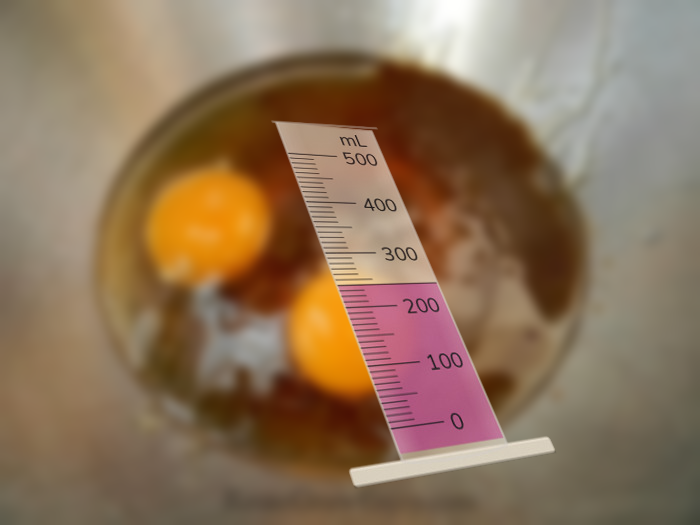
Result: 240; mL
